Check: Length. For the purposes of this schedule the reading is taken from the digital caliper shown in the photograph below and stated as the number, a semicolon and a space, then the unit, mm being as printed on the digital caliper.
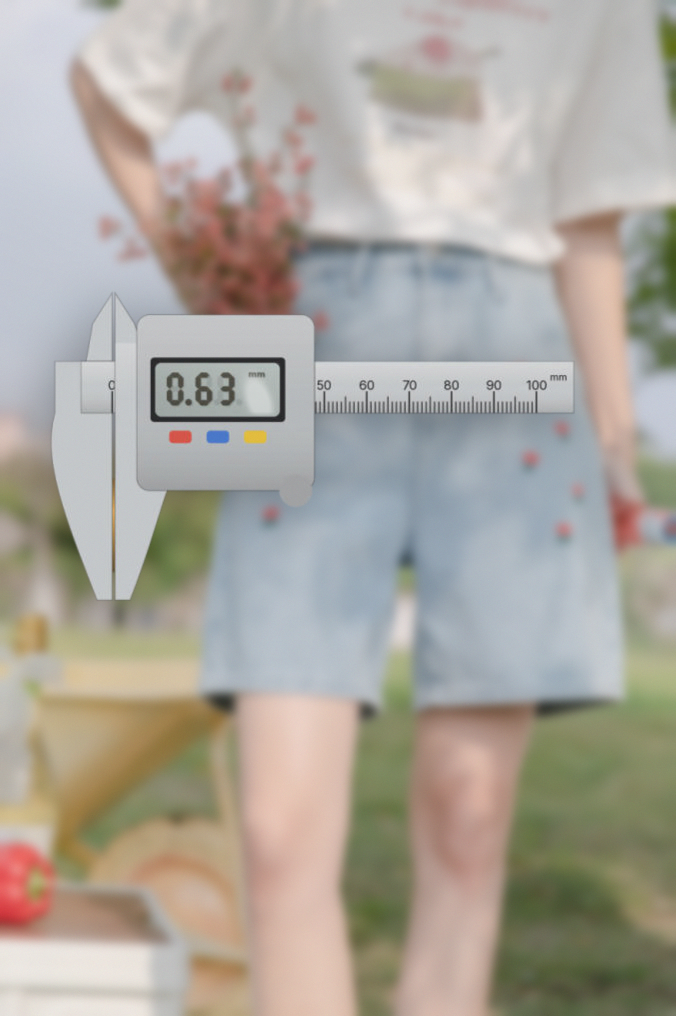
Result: 0.63; mm
